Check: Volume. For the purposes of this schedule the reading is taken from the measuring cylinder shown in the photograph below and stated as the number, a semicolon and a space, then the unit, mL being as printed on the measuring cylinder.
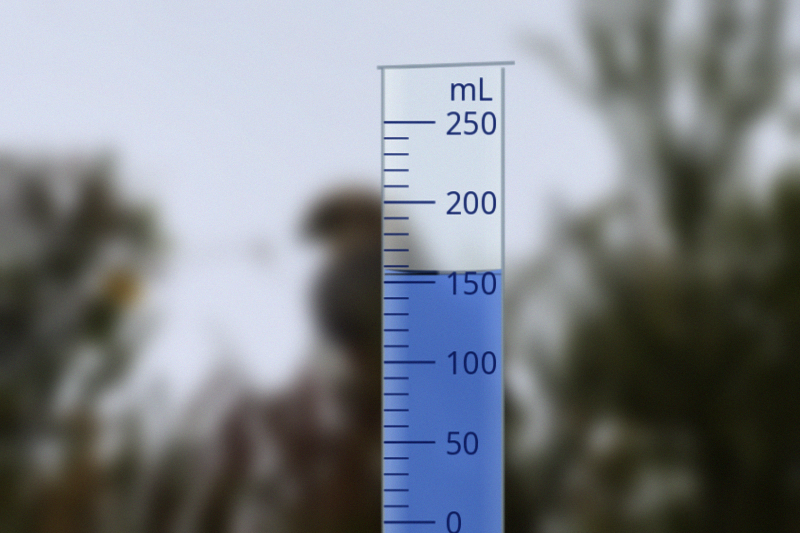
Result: 155; mL
